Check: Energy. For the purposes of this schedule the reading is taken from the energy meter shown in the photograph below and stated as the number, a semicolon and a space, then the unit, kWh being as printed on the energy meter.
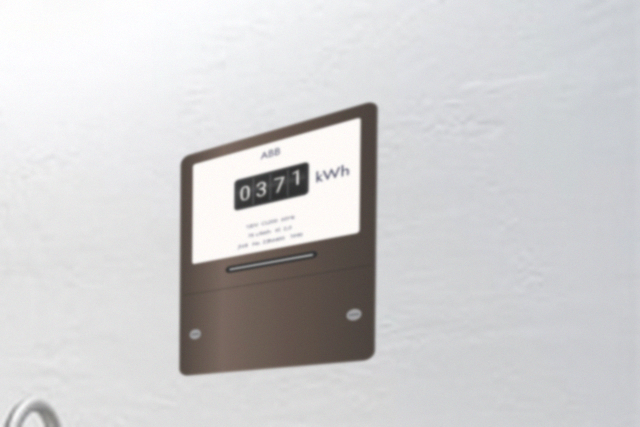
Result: 371; kWh
